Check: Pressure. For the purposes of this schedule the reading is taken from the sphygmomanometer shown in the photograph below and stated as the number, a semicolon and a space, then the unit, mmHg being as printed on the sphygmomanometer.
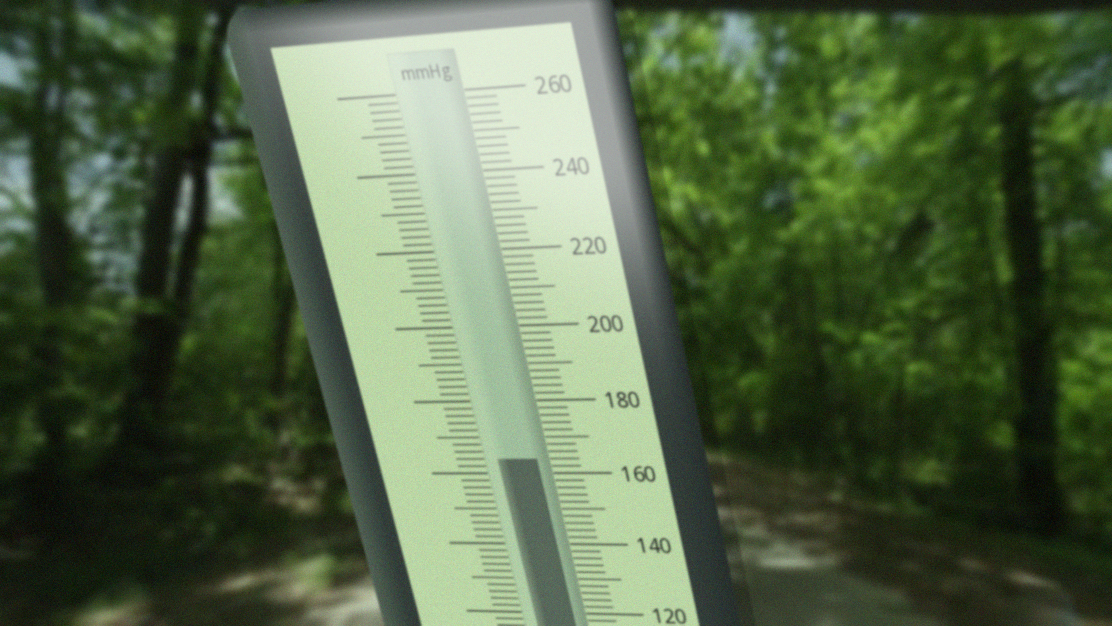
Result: 164; mmHg
